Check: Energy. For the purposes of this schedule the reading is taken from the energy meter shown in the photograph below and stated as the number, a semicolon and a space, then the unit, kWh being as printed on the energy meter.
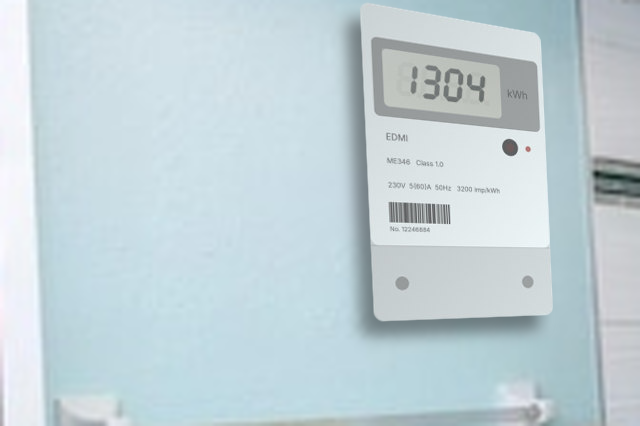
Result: 1304; kWh
